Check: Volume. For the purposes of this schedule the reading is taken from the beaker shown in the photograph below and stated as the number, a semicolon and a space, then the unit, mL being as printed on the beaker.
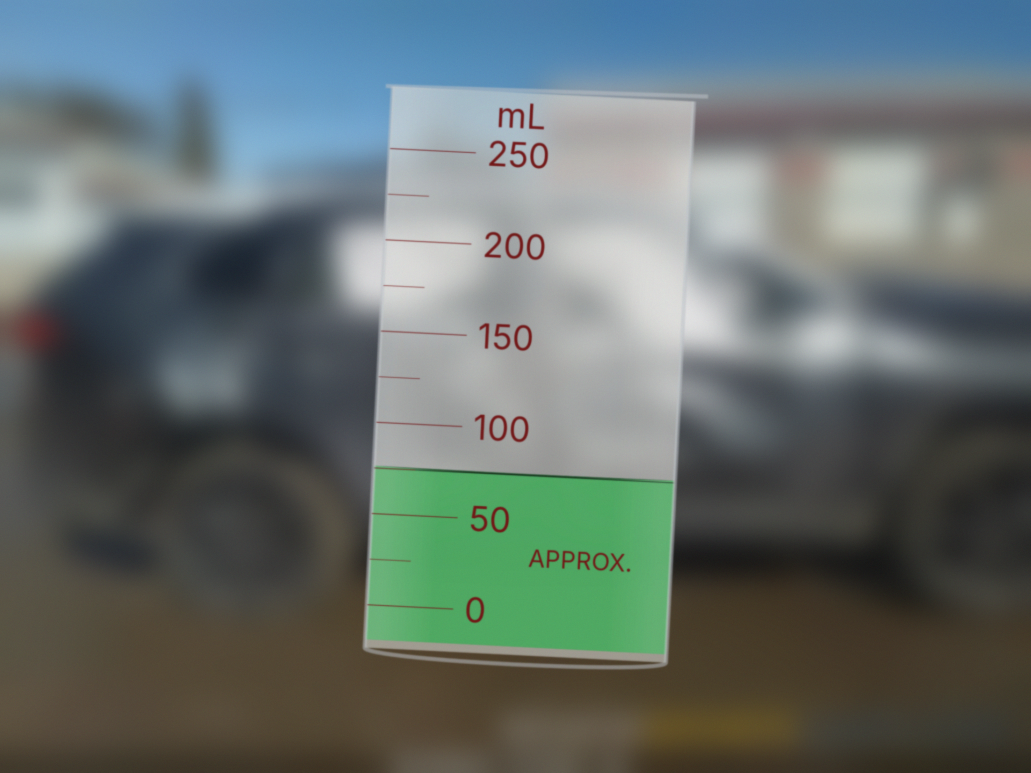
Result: 75; mL
